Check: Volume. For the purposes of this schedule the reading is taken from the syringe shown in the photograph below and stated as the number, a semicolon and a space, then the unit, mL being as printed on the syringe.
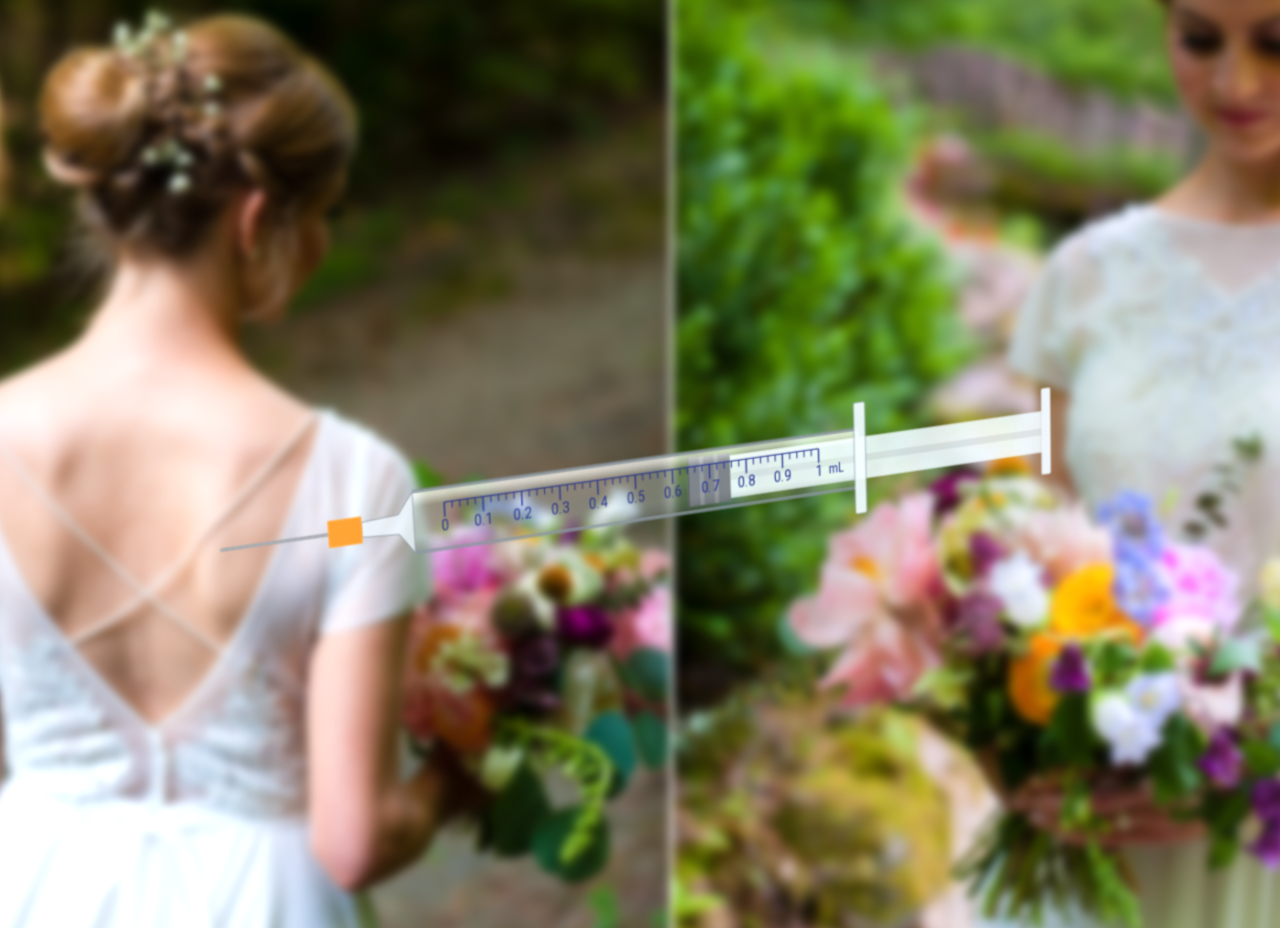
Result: 0.64; mL
